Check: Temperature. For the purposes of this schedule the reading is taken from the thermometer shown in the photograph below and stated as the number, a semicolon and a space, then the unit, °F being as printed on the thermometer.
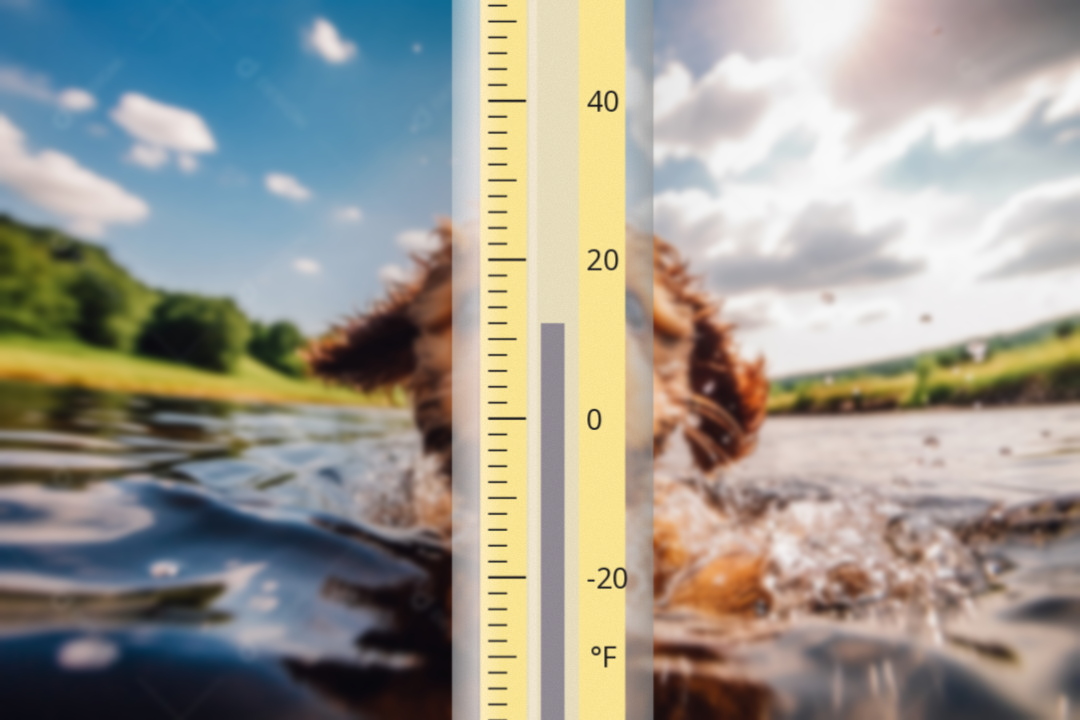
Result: 12; °F
